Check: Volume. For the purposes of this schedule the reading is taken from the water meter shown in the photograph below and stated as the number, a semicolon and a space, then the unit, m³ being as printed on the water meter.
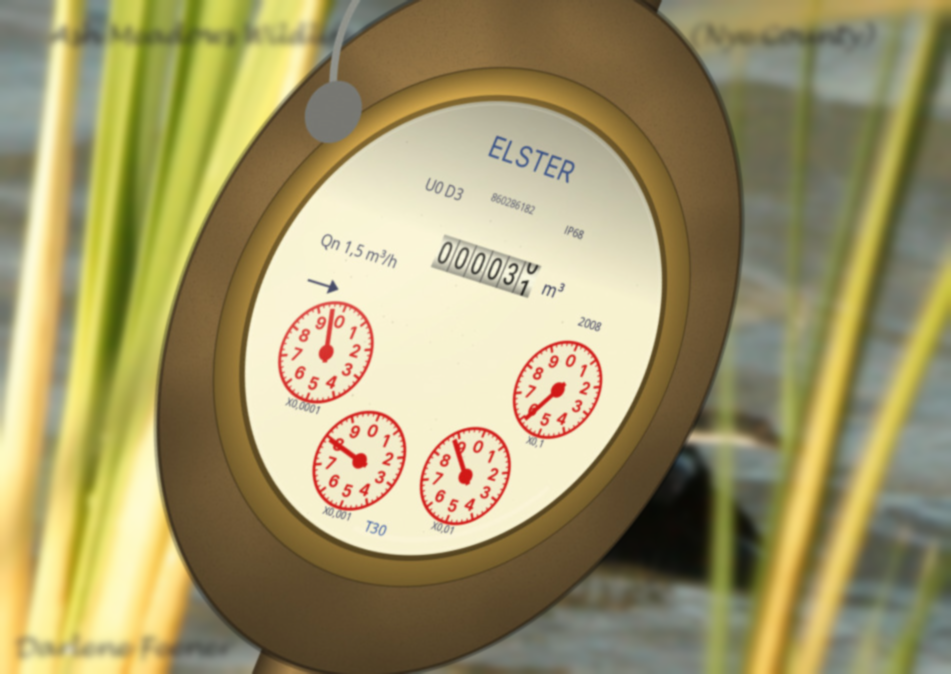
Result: 30.5879; m³
